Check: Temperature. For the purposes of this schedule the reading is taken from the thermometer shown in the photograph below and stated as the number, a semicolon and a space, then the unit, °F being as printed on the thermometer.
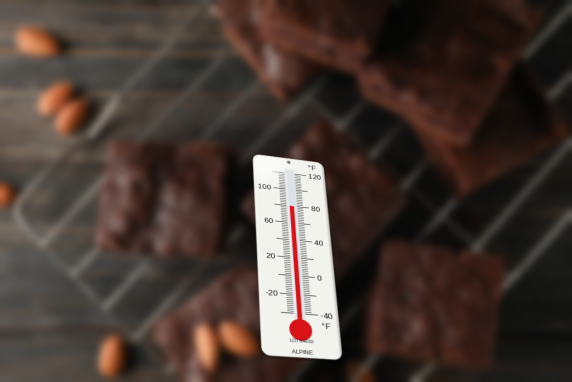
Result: 80; °F
